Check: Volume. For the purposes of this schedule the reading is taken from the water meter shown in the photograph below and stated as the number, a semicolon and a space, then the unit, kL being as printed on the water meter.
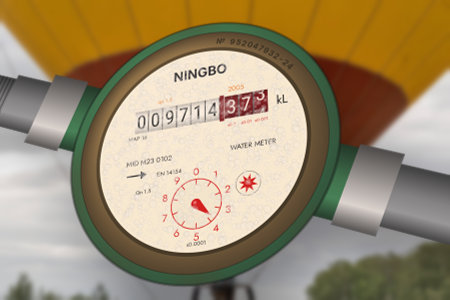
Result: 9714.3733; kL
